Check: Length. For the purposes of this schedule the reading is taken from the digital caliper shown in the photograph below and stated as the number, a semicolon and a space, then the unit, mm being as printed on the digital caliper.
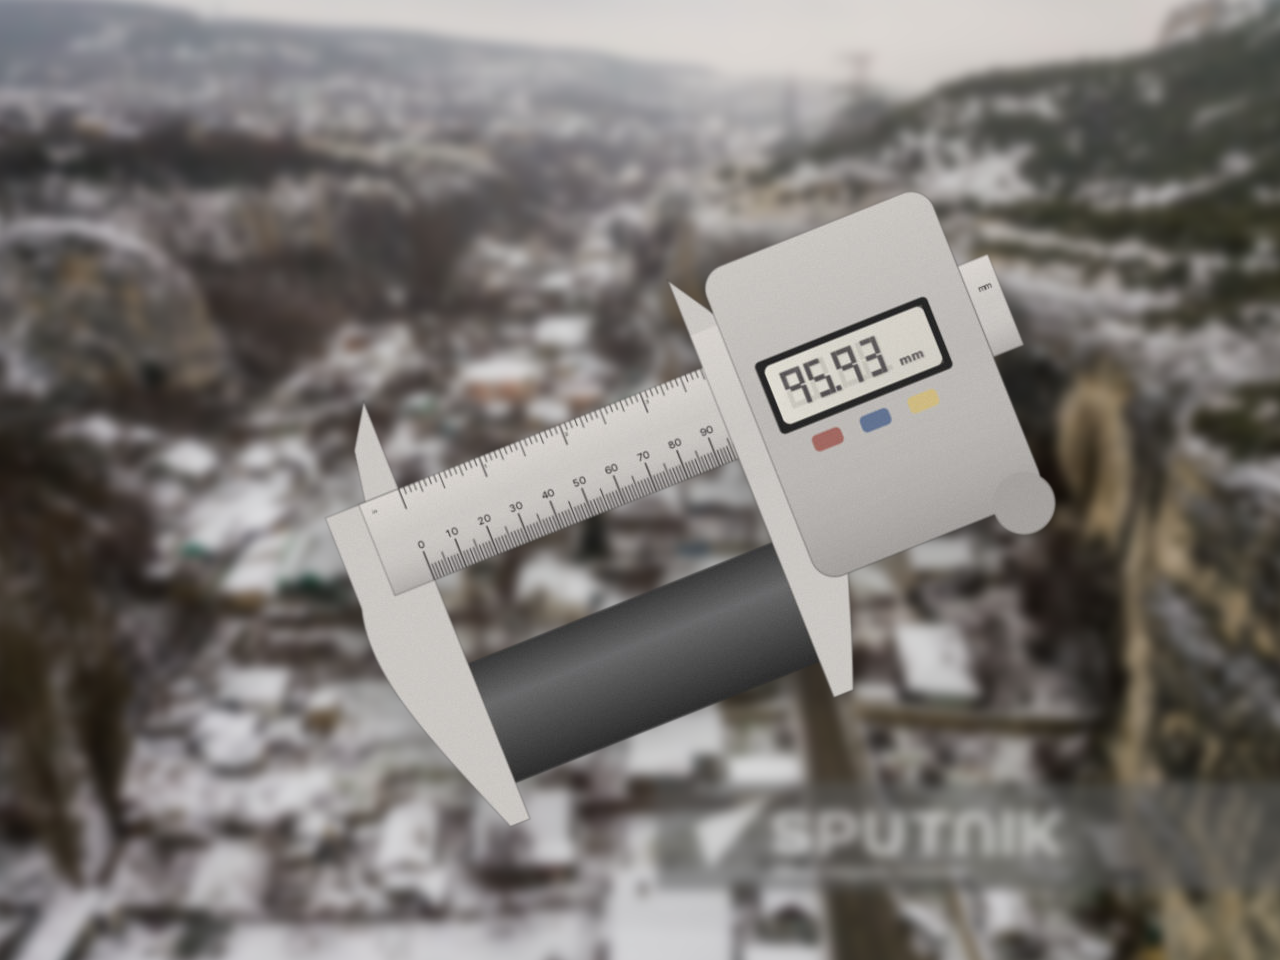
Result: 95.93; mm
